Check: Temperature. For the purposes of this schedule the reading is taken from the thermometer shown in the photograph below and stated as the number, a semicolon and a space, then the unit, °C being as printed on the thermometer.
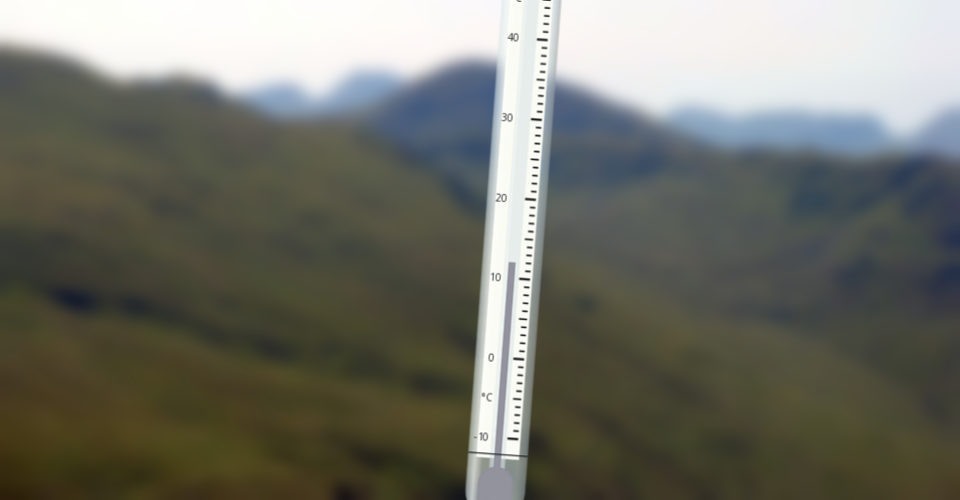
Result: 12; °C
